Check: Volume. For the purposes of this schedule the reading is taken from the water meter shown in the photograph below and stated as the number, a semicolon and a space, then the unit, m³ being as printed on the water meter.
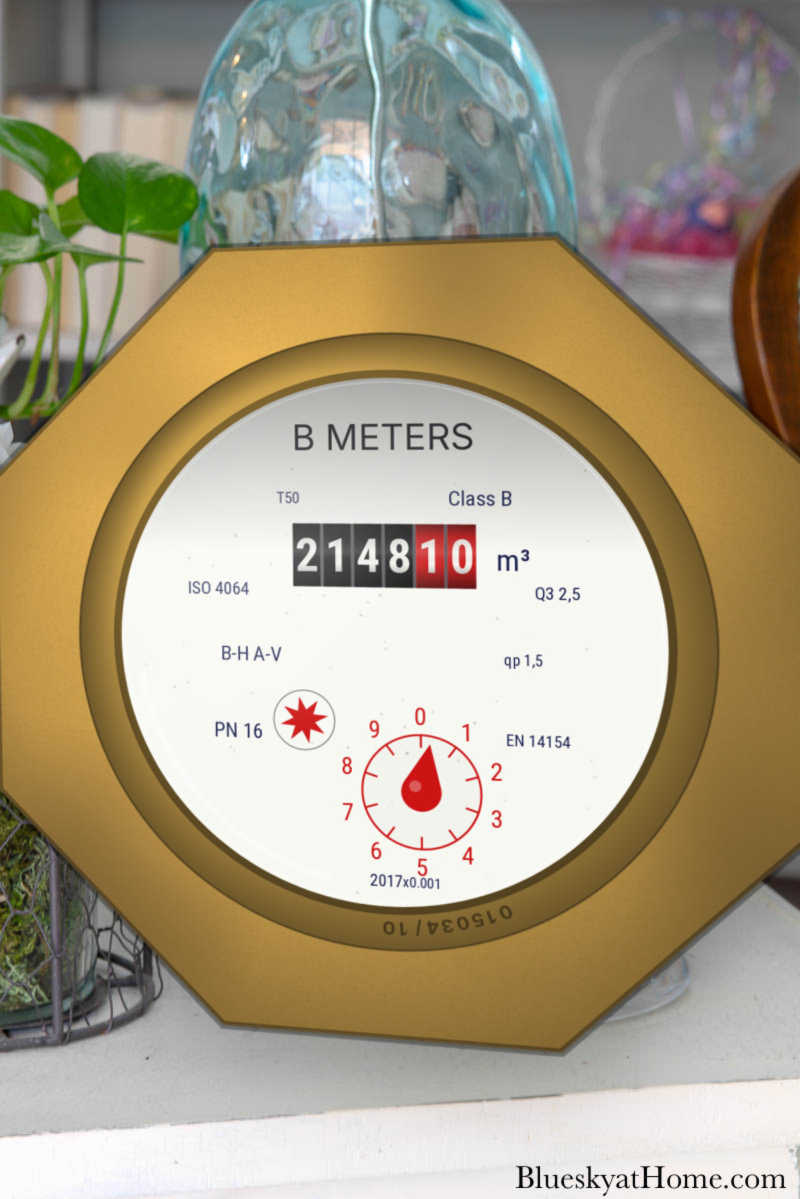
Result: 2148.100; m³
